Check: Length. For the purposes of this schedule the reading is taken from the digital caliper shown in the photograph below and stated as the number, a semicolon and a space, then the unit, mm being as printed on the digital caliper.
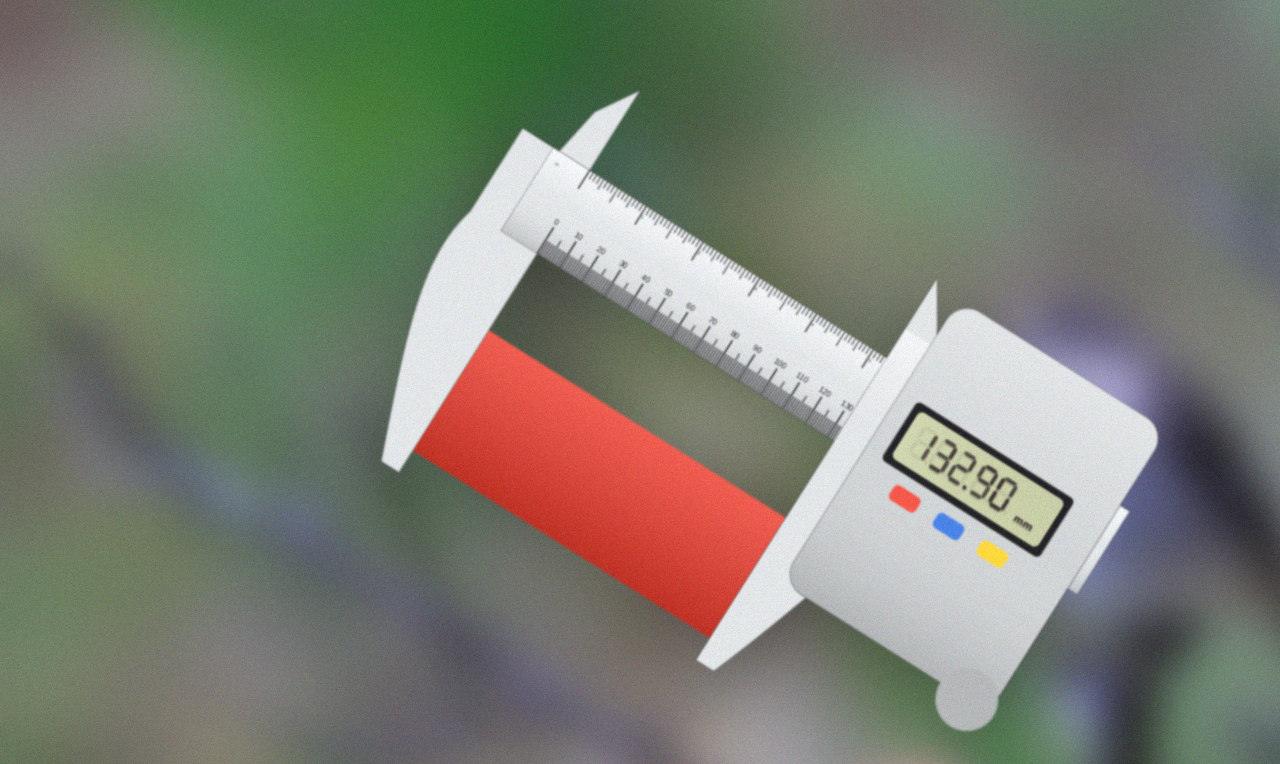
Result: 132.90; mm
